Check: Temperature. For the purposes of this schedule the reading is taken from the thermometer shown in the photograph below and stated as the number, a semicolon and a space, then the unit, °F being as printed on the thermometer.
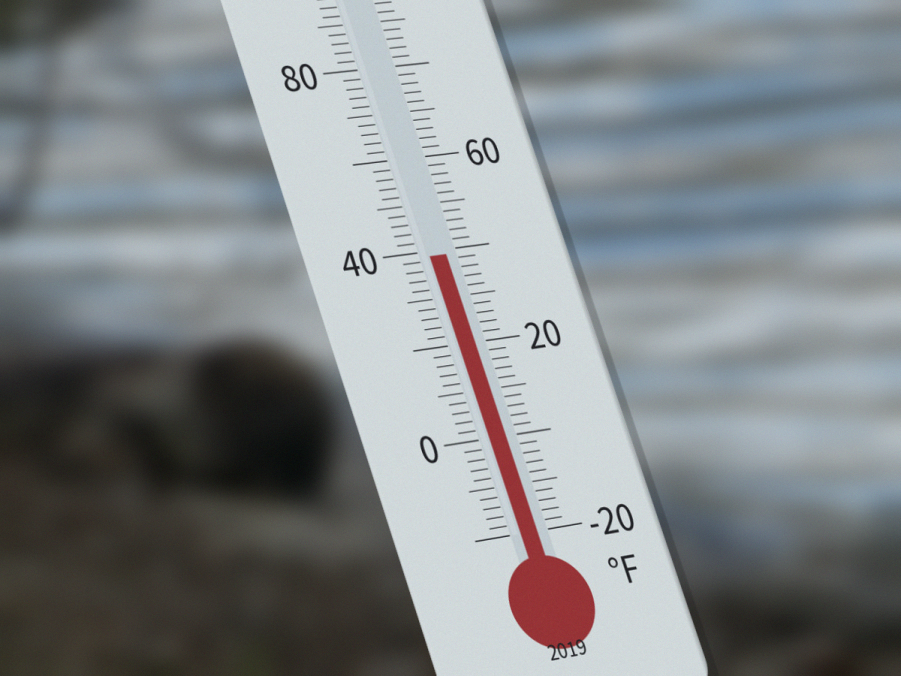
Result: 39; °F
